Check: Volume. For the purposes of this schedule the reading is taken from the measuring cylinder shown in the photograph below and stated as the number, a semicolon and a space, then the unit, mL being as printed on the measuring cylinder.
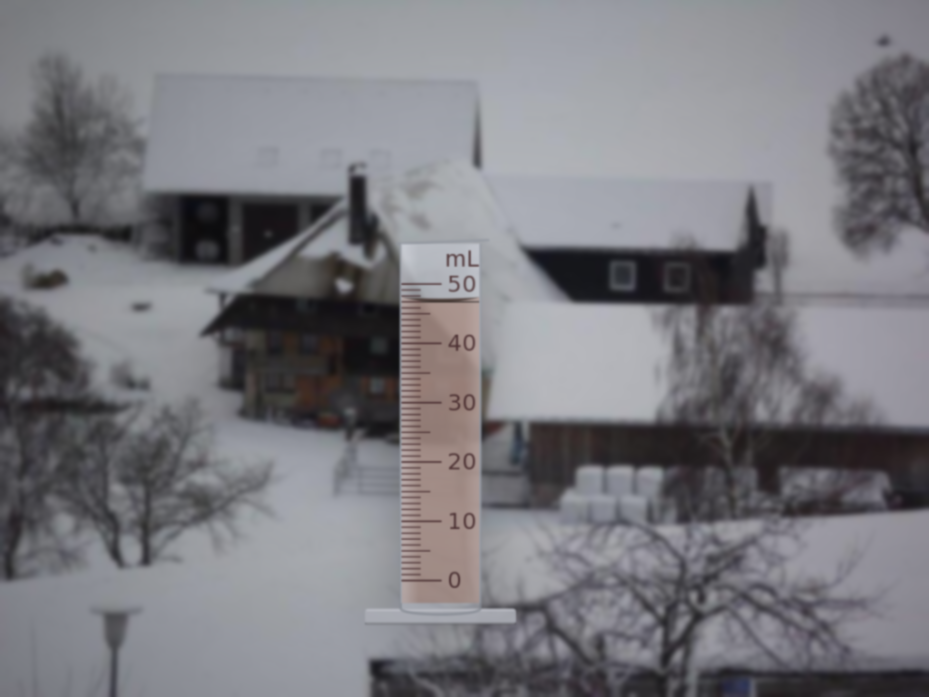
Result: 47; mL
